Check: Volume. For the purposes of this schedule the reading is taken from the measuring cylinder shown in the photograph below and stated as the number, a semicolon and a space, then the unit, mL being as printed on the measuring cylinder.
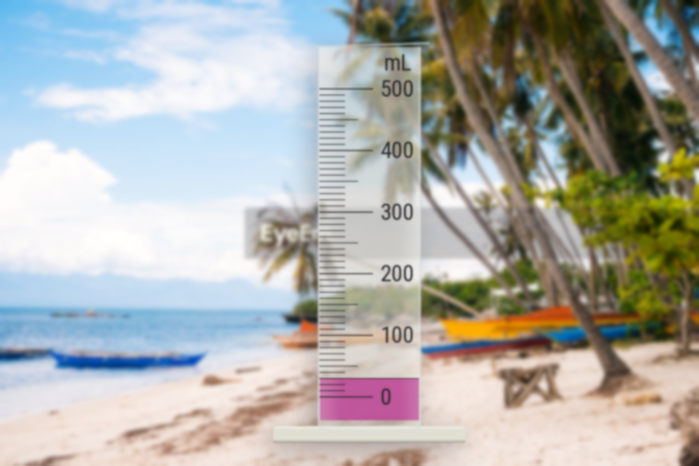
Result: 30; mL
